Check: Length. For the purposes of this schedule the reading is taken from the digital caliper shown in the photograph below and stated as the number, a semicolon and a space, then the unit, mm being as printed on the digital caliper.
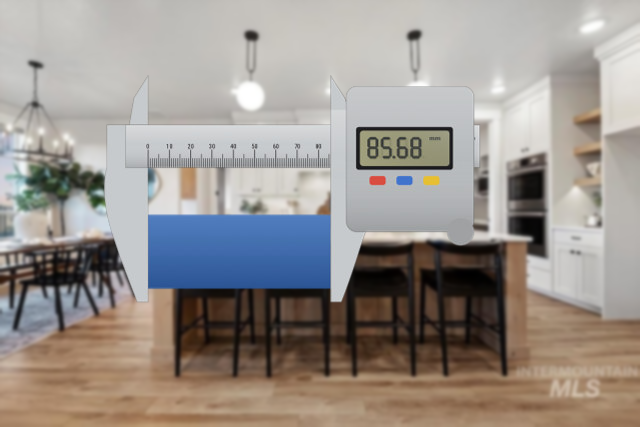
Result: 85.68; mm
